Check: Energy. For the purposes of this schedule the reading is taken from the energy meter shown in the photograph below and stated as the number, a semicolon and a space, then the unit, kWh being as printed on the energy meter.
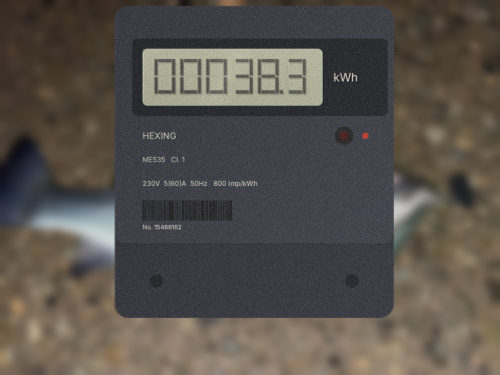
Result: 38.3; kWh
